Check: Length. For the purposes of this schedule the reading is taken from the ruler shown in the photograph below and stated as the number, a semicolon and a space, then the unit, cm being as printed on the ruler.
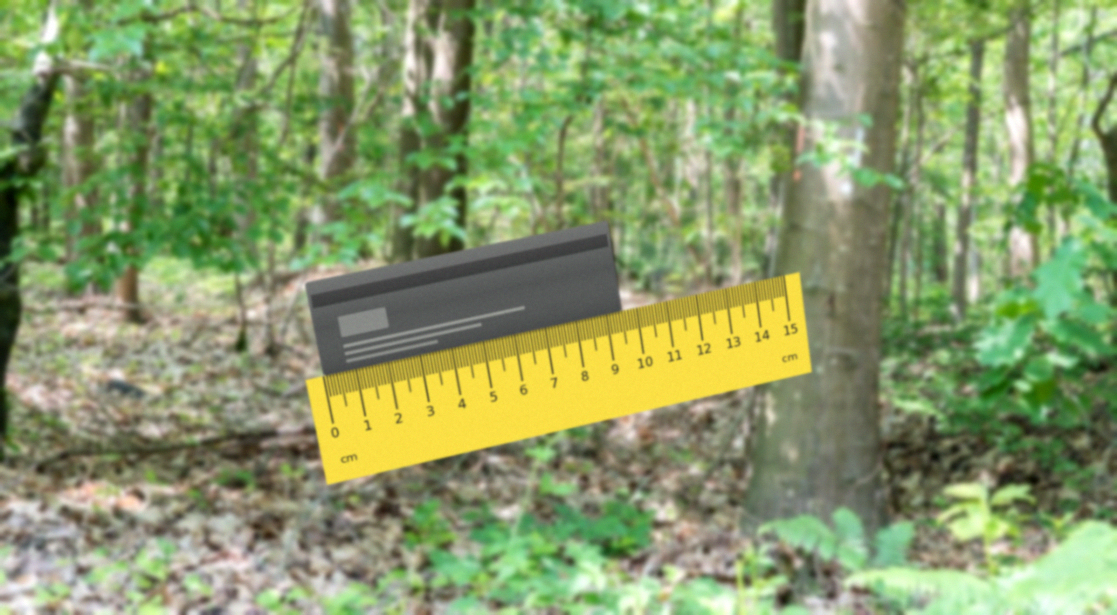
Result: 9.5; cm
